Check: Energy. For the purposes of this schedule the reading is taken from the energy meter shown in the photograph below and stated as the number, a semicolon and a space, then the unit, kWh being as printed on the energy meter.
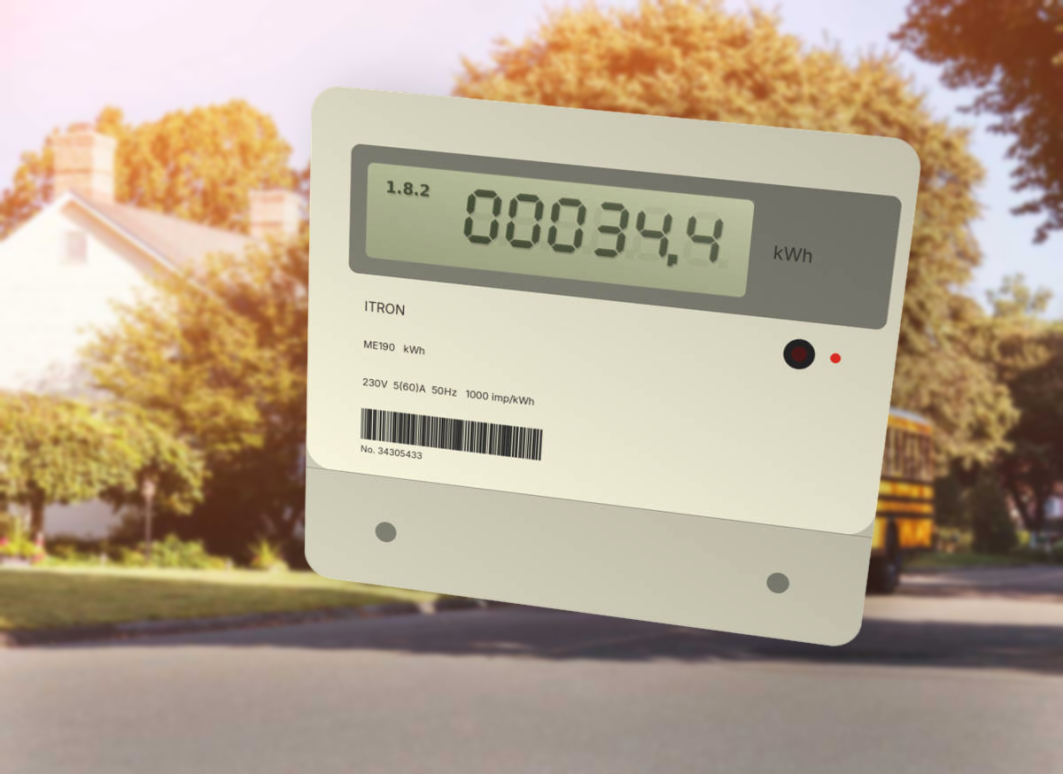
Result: 34.4; kWh
